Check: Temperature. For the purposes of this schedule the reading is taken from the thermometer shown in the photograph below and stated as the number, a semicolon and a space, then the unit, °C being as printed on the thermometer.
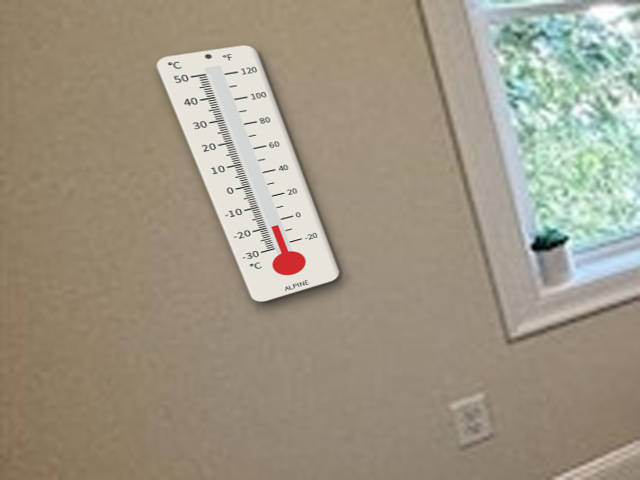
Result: -20; °C
